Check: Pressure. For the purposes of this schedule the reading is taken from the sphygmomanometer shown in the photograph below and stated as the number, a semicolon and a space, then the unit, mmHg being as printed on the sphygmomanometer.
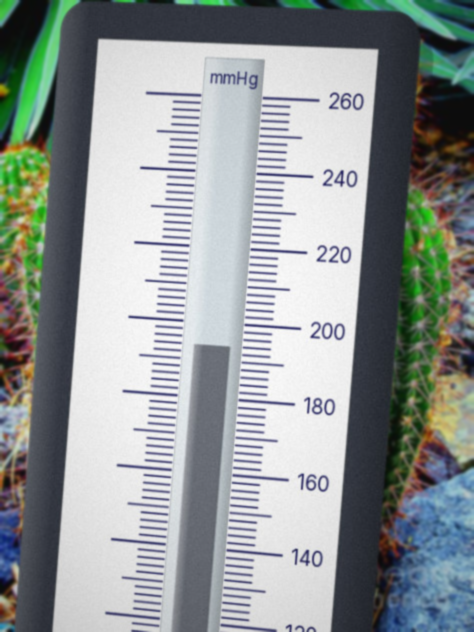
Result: 194; mmHg
